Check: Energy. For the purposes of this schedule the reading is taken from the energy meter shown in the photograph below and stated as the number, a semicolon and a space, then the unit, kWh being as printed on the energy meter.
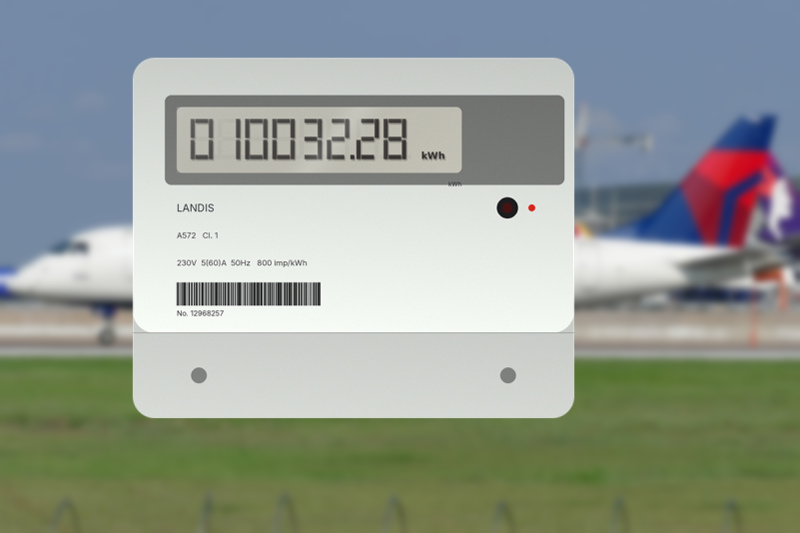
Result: 10032.28; kWh
